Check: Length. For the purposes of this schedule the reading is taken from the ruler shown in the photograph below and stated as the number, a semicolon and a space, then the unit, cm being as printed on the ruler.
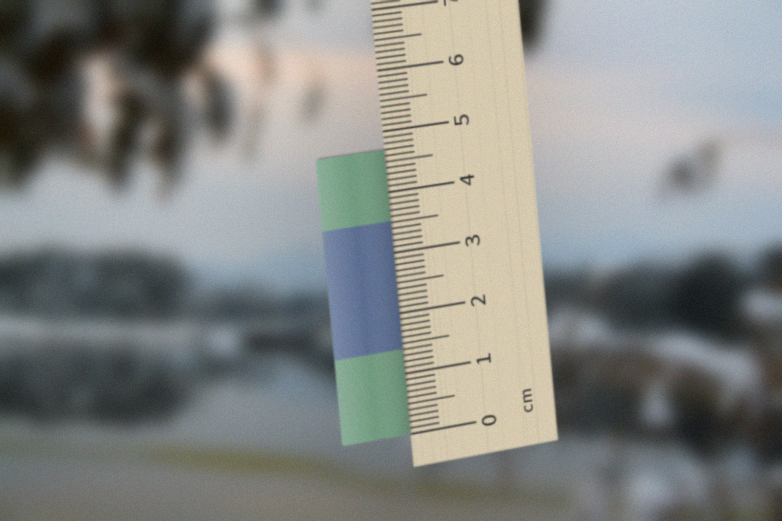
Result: 4.7; cm
